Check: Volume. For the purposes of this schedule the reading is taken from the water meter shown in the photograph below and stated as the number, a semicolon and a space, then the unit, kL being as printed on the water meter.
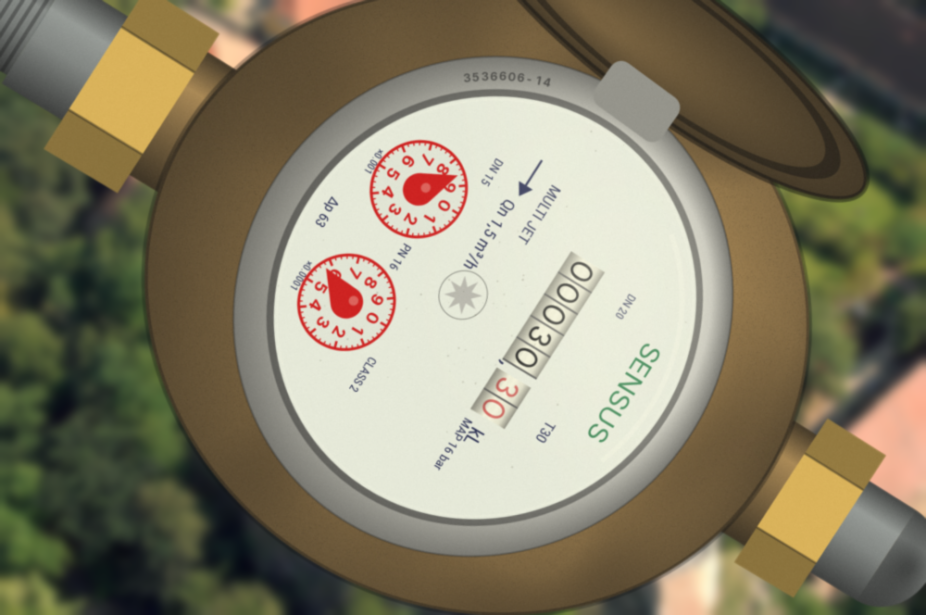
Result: 30.3085; kL
